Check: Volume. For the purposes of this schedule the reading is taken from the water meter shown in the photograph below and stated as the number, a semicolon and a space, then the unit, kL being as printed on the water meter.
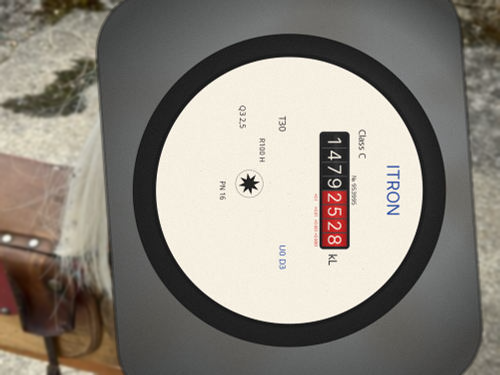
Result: 1479.2528; kL
